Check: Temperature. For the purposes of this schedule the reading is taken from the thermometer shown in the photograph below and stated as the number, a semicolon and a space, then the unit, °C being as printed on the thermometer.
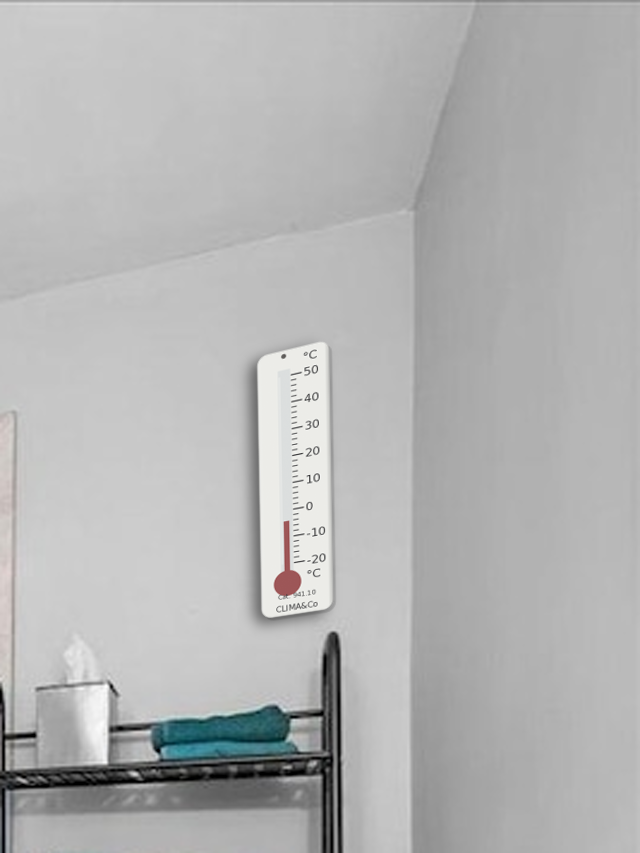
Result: -4; °C
